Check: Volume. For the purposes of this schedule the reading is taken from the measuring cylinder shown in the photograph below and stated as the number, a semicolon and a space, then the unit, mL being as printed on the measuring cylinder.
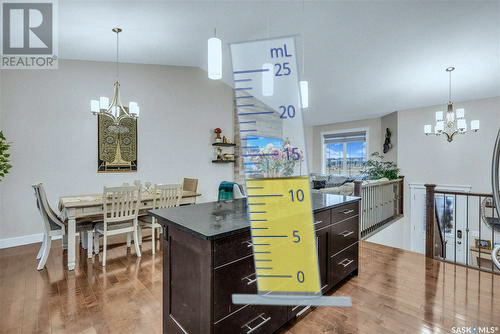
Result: 12; mL
